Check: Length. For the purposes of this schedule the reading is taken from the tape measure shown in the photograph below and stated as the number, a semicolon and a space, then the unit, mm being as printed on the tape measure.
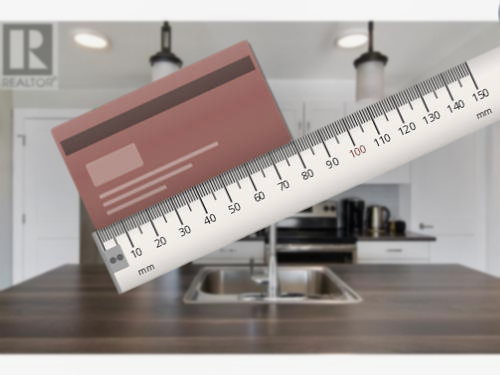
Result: 80; mm
